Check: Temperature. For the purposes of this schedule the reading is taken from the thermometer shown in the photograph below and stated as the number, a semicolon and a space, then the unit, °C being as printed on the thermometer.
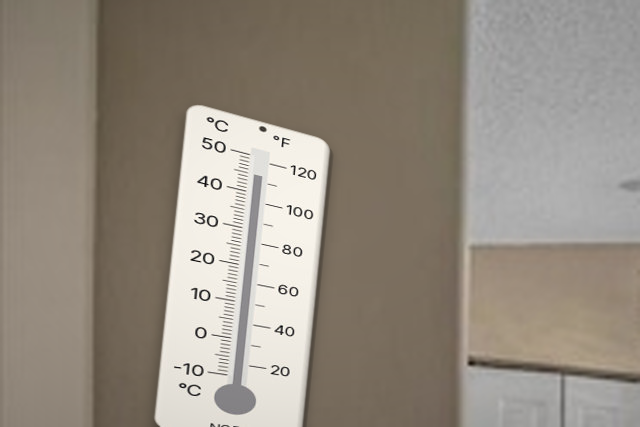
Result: 45; °C
